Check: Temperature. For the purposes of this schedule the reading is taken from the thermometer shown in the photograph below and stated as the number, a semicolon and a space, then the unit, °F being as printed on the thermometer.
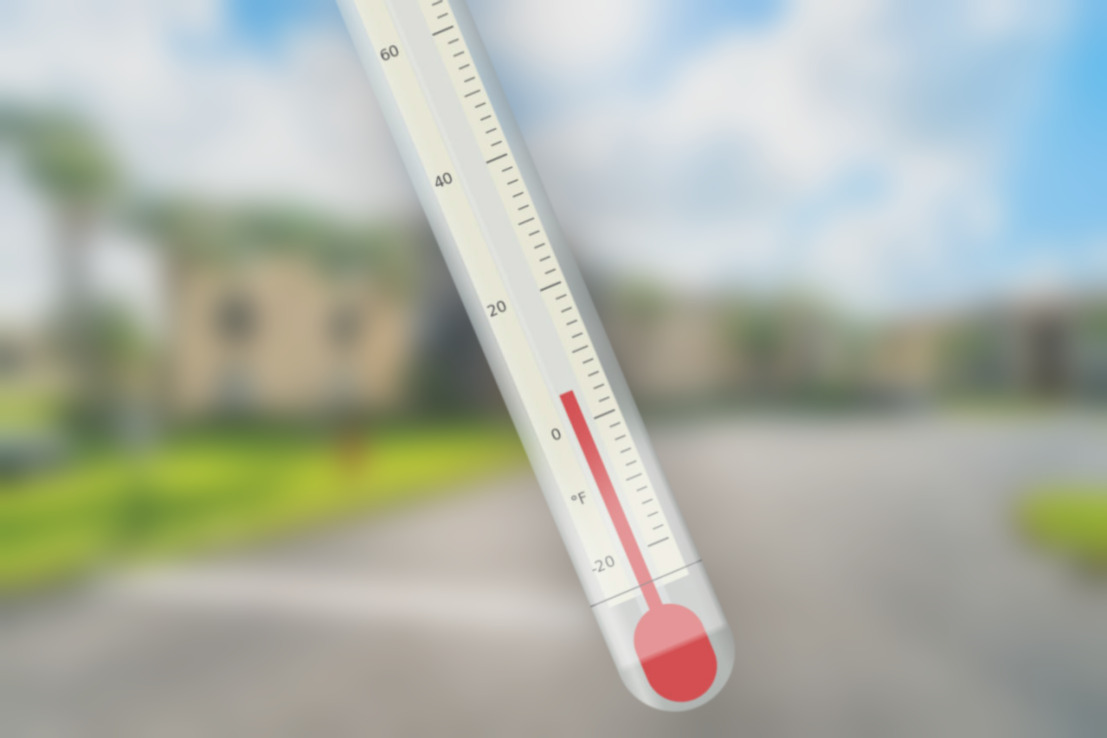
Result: 5; °F
